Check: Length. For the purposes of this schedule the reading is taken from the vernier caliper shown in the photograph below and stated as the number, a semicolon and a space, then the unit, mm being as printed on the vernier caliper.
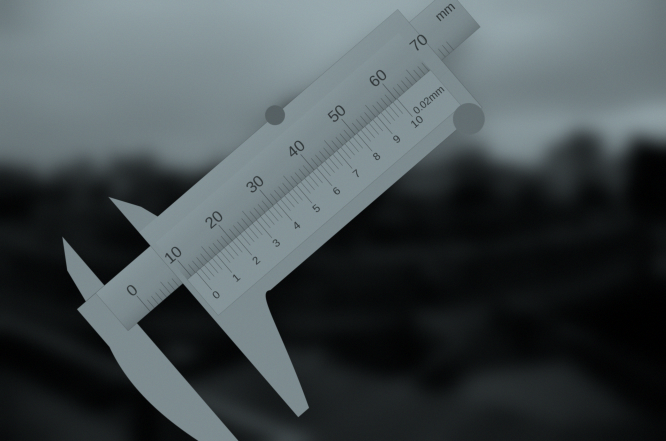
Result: 11.2; mm
